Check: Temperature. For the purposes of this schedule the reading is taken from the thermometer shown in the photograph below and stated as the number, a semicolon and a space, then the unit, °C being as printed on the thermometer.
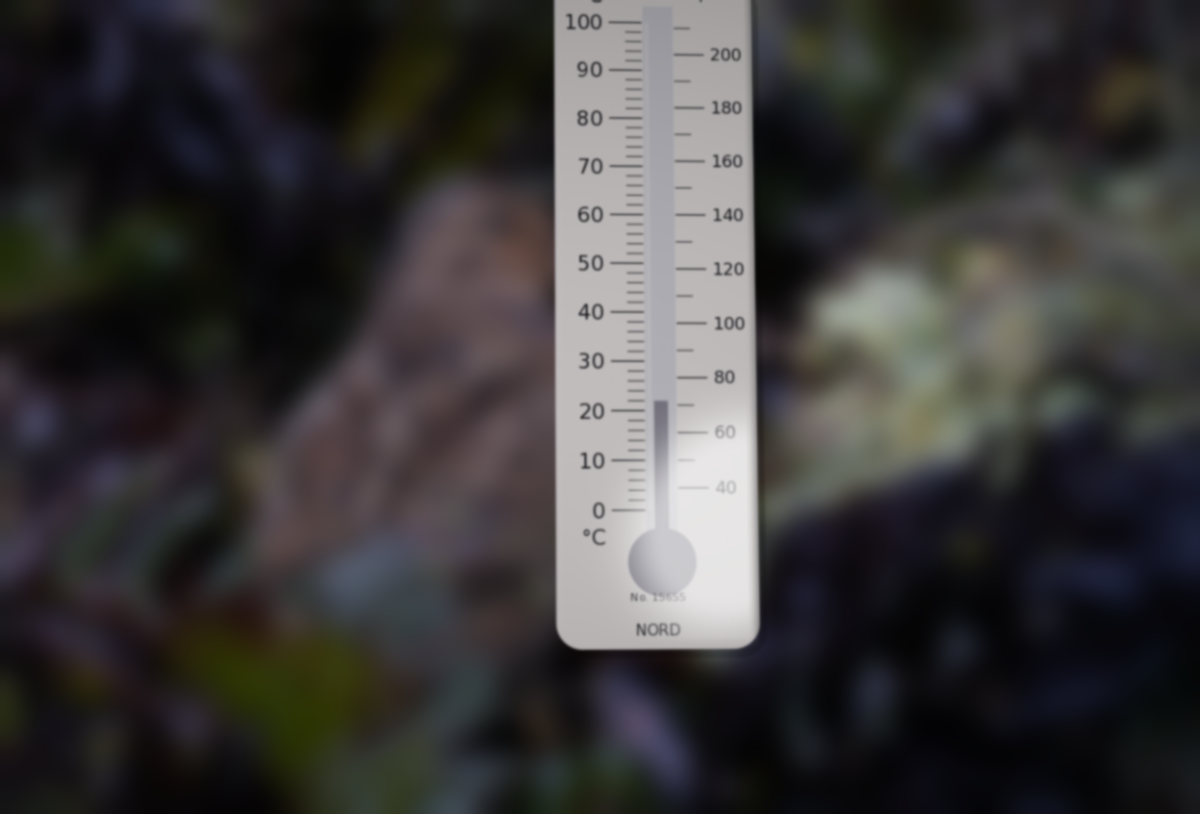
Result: 22; °C
